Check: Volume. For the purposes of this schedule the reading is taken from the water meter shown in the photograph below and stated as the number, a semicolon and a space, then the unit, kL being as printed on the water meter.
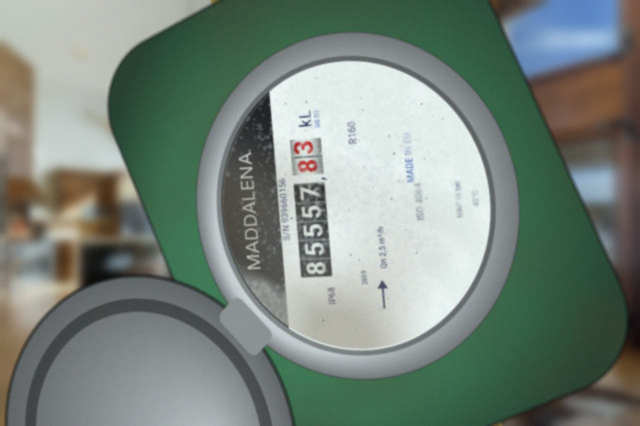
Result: 85557.83; kL
